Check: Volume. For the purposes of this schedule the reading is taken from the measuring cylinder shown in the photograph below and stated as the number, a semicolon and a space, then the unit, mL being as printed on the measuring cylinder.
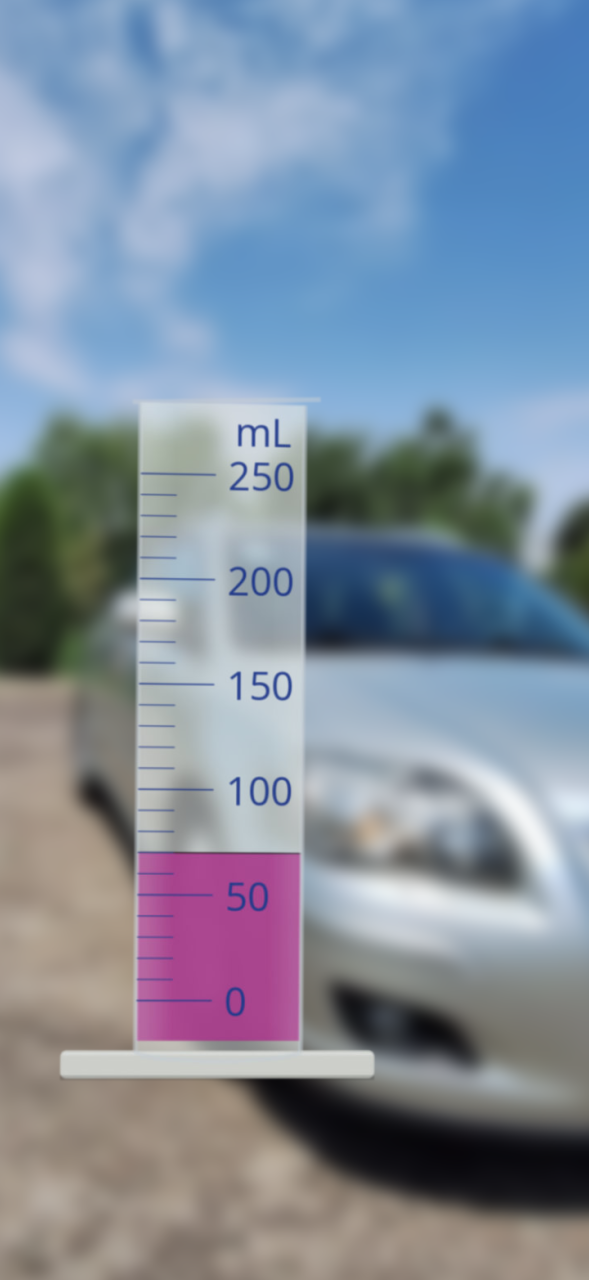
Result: 70; mL
